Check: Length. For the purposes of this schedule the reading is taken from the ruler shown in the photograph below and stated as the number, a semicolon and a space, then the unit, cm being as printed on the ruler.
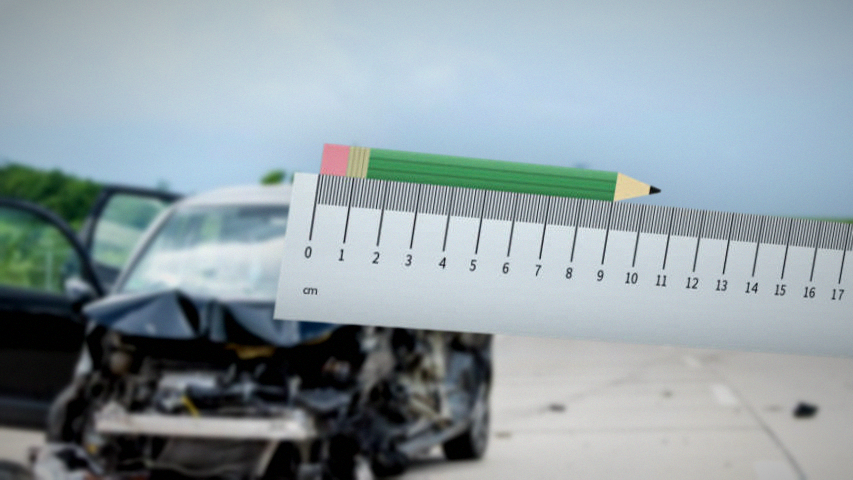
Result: 10.5; cm
